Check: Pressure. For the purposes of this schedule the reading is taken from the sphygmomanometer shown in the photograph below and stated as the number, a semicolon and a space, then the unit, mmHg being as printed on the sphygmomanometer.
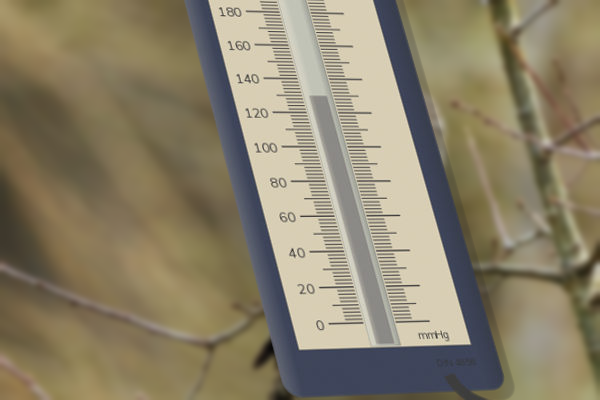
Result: 130; mmHg
